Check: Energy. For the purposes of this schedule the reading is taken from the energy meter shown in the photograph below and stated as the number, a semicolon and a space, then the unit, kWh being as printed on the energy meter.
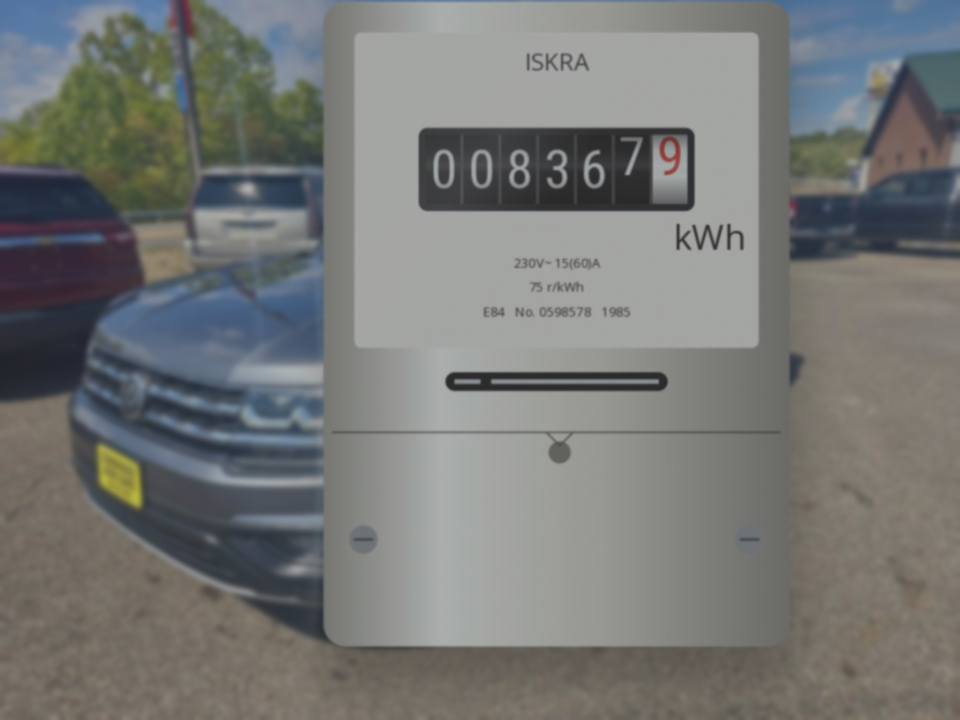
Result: 8367.9; kWh
